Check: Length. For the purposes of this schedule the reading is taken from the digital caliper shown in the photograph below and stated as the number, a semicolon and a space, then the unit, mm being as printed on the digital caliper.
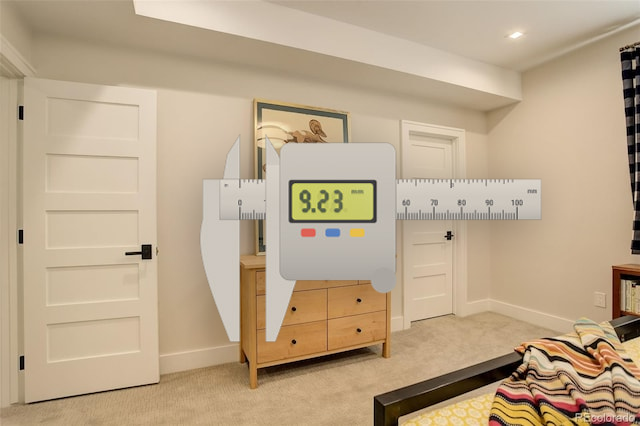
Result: 9.23; mm
